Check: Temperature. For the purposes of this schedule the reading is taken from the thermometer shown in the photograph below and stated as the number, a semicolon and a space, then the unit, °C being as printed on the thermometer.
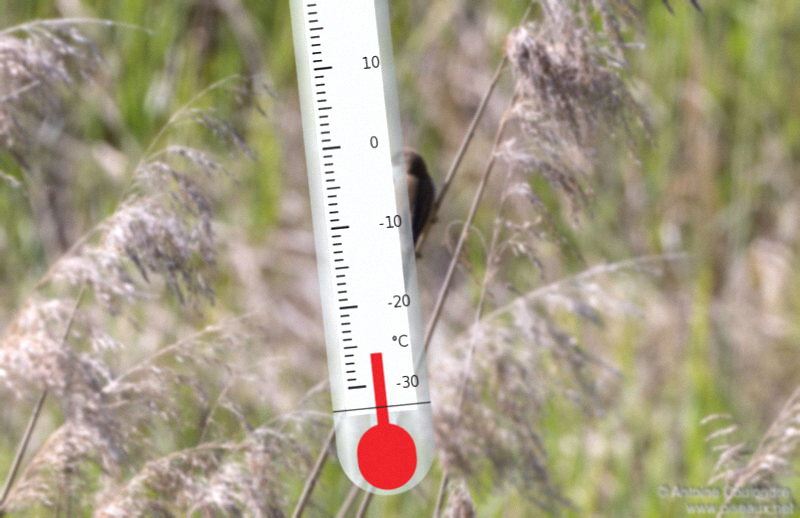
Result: -26; °C
